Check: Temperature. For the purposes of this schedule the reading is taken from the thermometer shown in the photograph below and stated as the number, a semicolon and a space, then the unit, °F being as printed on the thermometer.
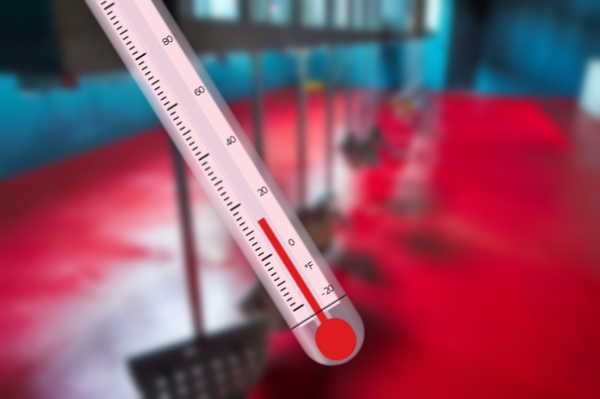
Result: 12; °F
